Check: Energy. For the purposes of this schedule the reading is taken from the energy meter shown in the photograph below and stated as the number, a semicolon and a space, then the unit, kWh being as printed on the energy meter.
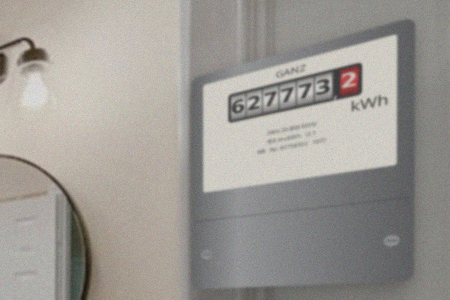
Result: 627773.2; kWh
